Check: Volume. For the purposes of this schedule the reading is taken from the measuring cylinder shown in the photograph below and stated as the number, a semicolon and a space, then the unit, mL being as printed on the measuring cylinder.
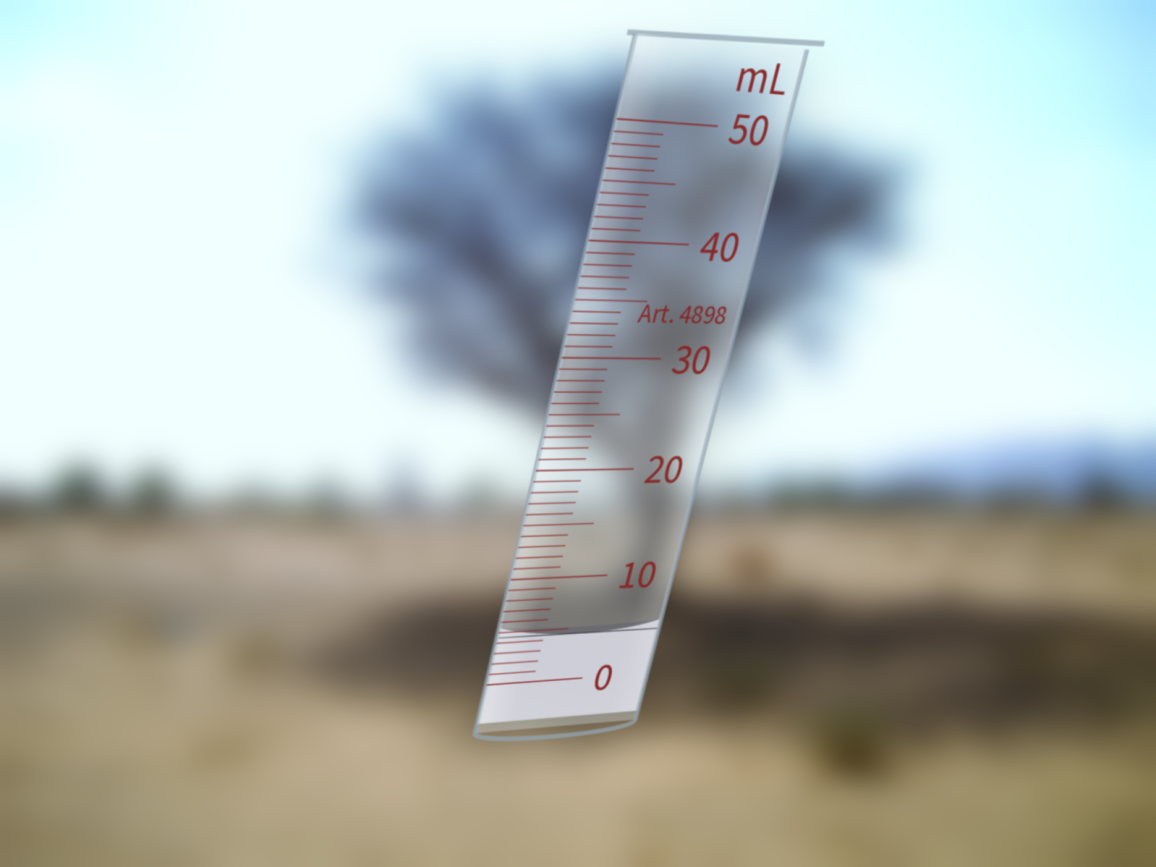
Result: 4.5; mL
